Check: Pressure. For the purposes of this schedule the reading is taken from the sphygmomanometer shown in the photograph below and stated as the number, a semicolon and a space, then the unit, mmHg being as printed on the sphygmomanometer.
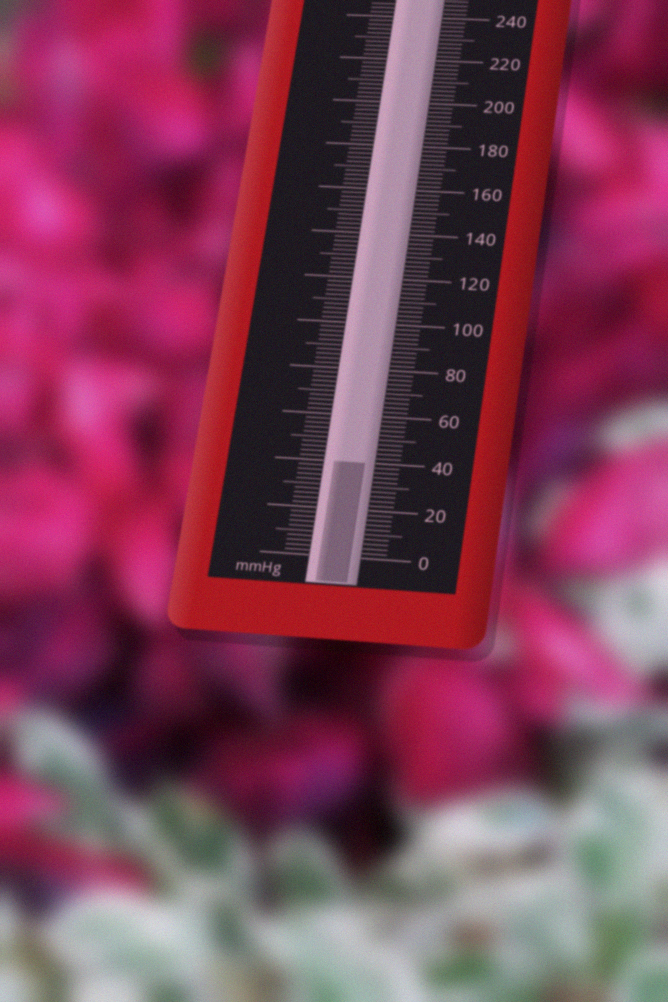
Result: 40; mmHg
